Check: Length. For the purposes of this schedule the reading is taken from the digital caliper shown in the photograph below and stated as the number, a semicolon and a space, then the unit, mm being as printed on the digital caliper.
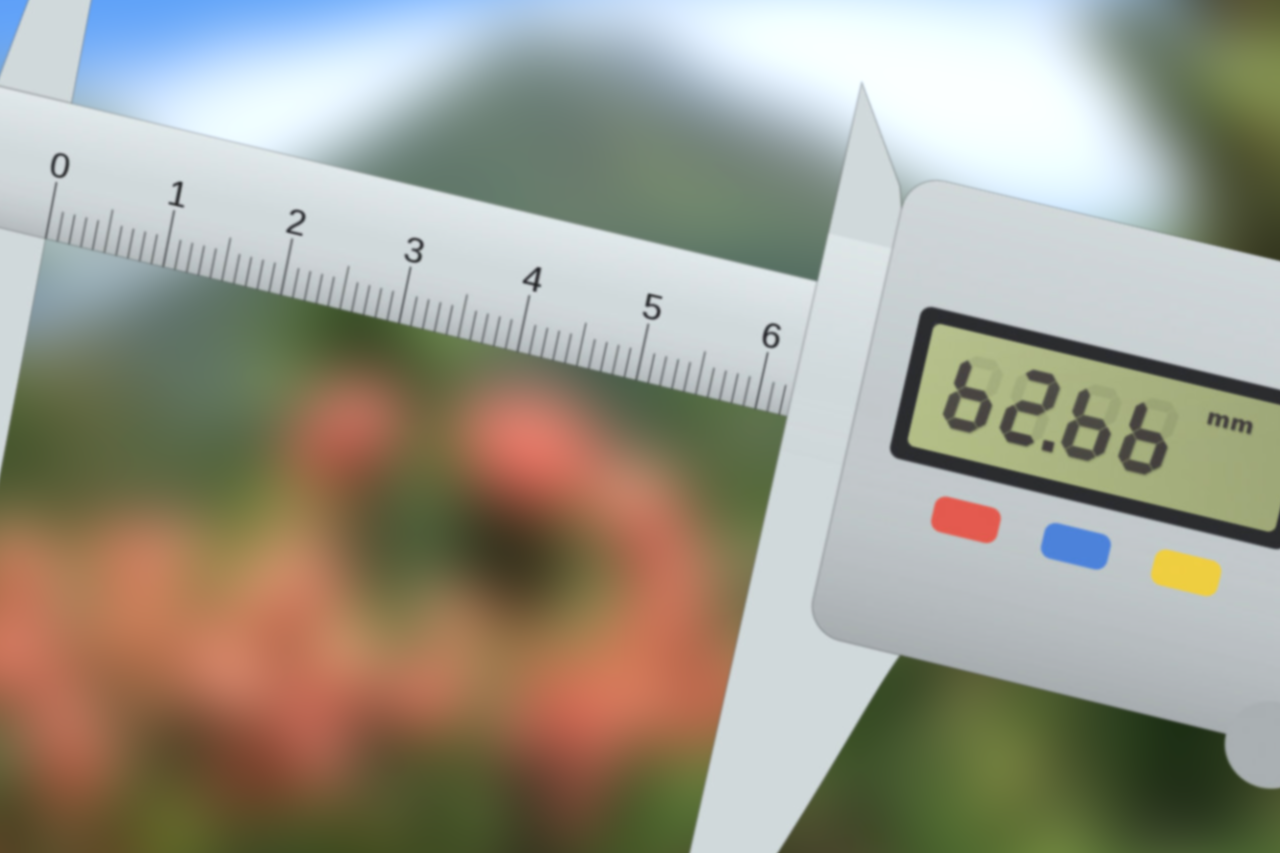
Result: 62.66; mm
